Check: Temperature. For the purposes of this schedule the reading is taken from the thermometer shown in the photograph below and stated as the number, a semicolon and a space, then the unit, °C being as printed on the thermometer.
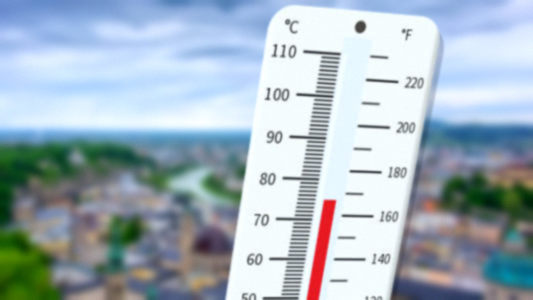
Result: 75; °C
